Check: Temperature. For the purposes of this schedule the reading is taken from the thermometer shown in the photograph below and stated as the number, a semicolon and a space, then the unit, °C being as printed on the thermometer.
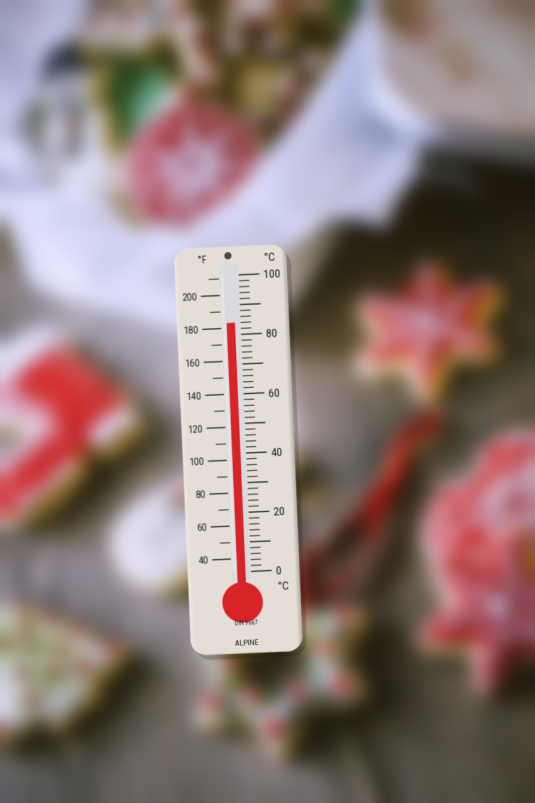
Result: 84; °C
